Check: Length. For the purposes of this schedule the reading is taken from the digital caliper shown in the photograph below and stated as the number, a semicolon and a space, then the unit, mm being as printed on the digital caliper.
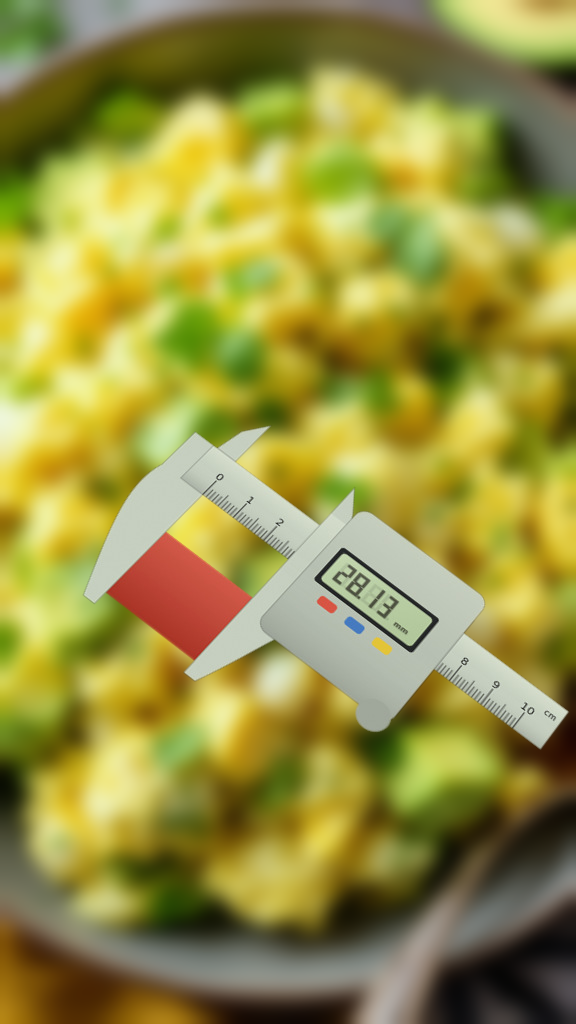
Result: 28.13; mm
